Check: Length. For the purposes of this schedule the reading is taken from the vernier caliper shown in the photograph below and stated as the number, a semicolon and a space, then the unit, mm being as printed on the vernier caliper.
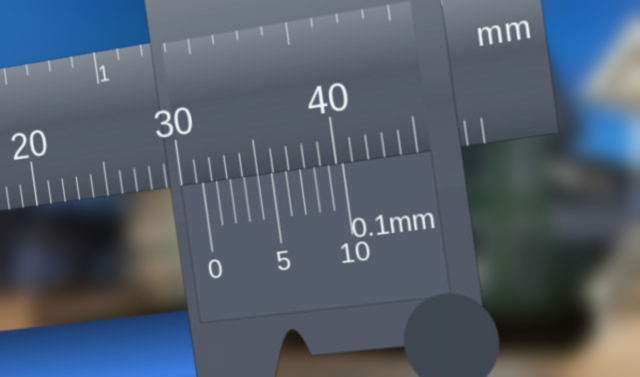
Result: 31.4; mm
